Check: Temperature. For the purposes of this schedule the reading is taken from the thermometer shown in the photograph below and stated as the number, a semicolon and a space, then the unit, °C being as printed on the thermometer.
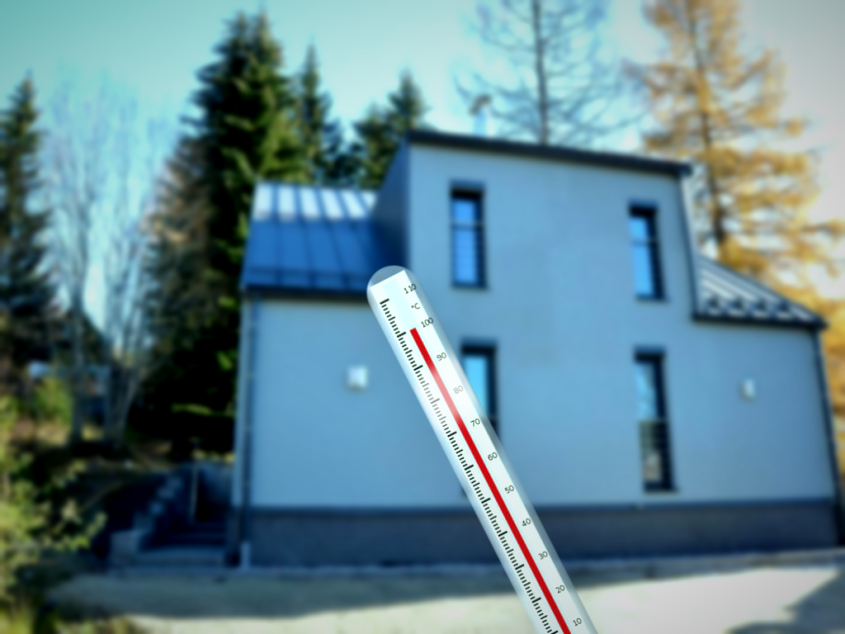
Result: 100; °C
